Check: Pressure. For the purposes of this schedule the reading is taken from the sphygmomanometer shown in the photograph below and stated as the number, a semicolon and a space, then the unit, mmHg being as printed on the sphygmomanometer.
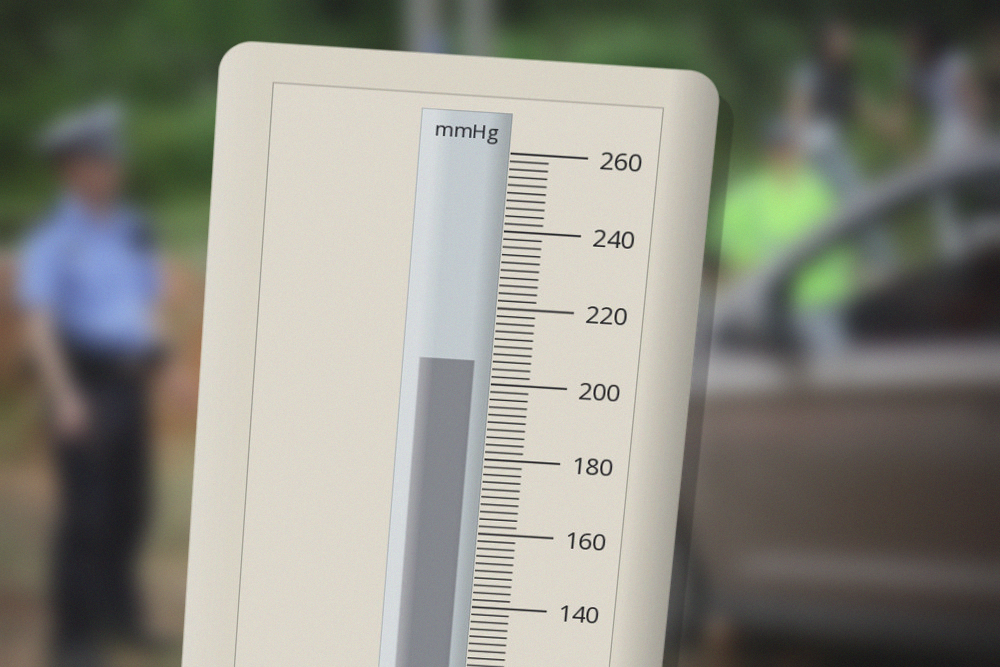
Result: 206; mmHg
